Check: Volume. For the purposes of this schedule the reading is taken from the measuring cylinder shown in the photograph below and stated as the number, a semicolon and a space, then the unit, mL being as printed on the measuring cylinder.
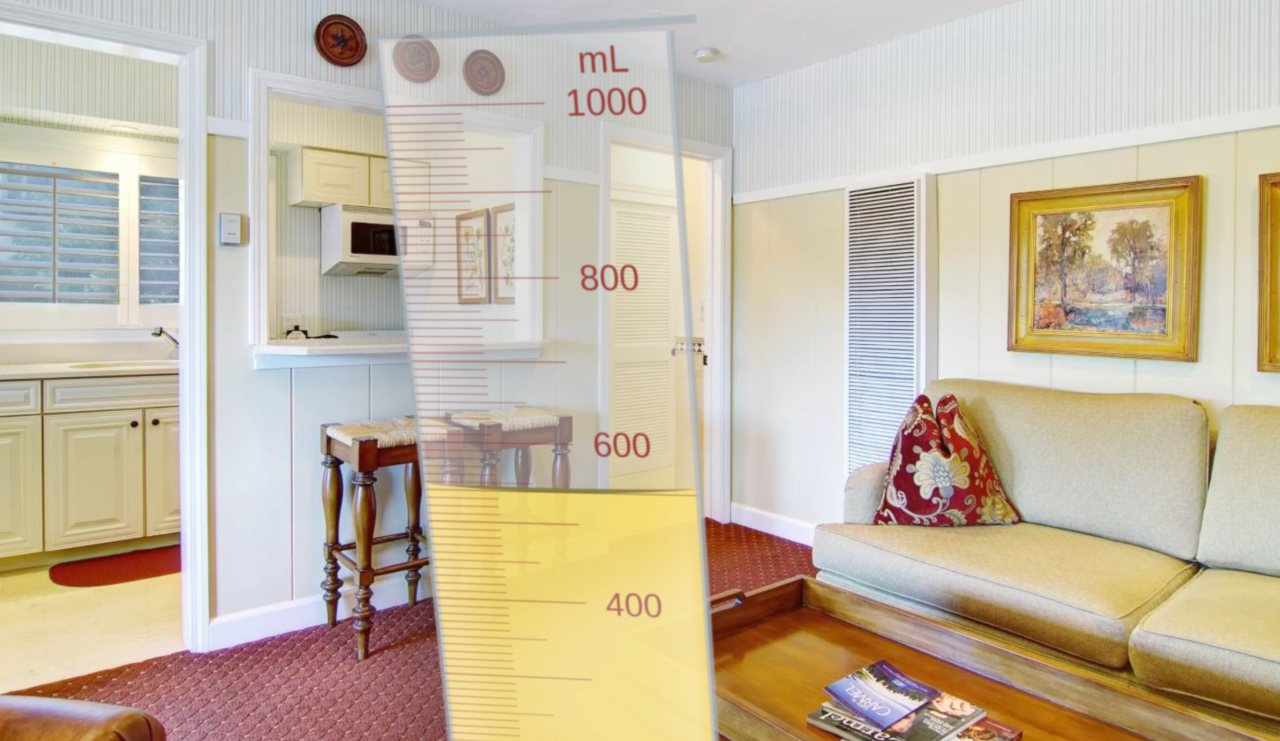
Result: 540; mL
